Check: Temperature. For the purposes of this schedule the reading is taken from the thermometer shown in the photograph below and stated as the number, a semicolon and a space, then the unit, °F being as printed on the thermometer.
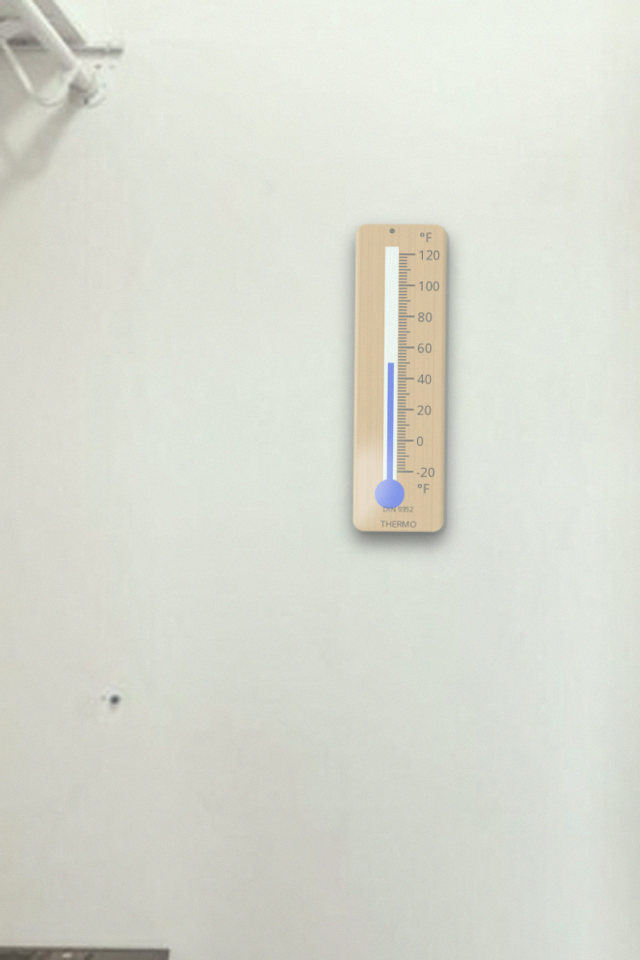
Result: 50; °F
